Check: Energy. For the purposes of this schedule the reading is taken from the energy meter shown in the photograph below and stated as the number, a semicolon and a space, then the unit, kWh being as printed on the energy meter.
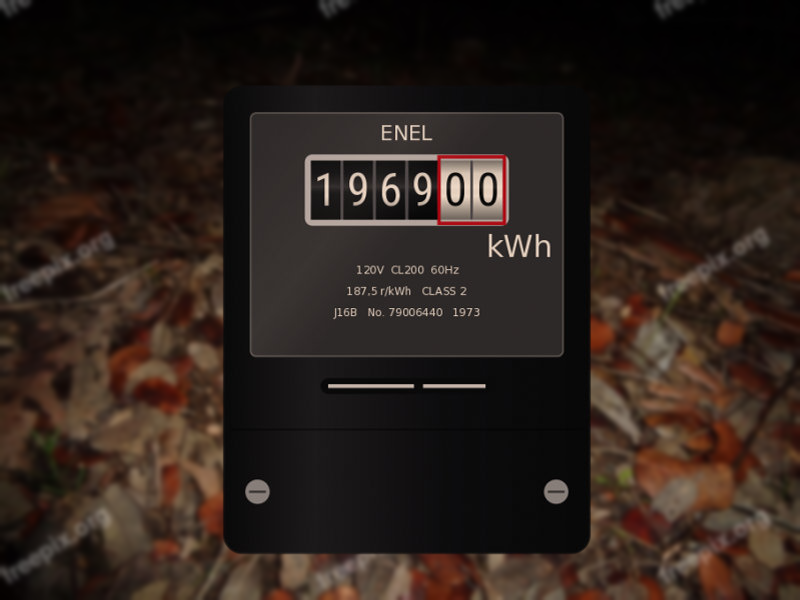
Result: 1969.00; kWh
